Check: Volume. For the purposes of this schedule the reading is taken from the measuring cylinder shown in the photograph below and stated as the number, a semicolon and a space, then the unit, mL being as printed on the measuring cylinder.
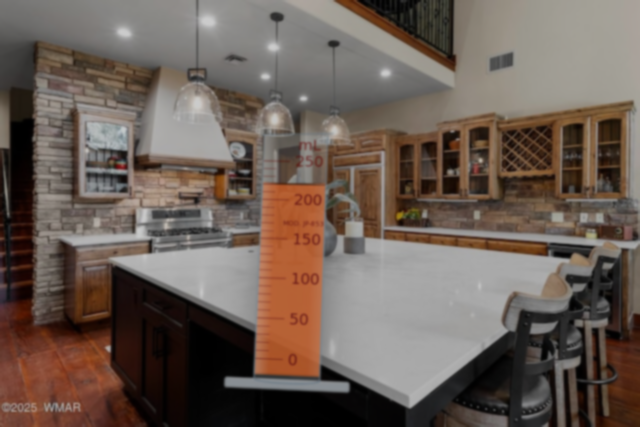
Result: 220; mL
